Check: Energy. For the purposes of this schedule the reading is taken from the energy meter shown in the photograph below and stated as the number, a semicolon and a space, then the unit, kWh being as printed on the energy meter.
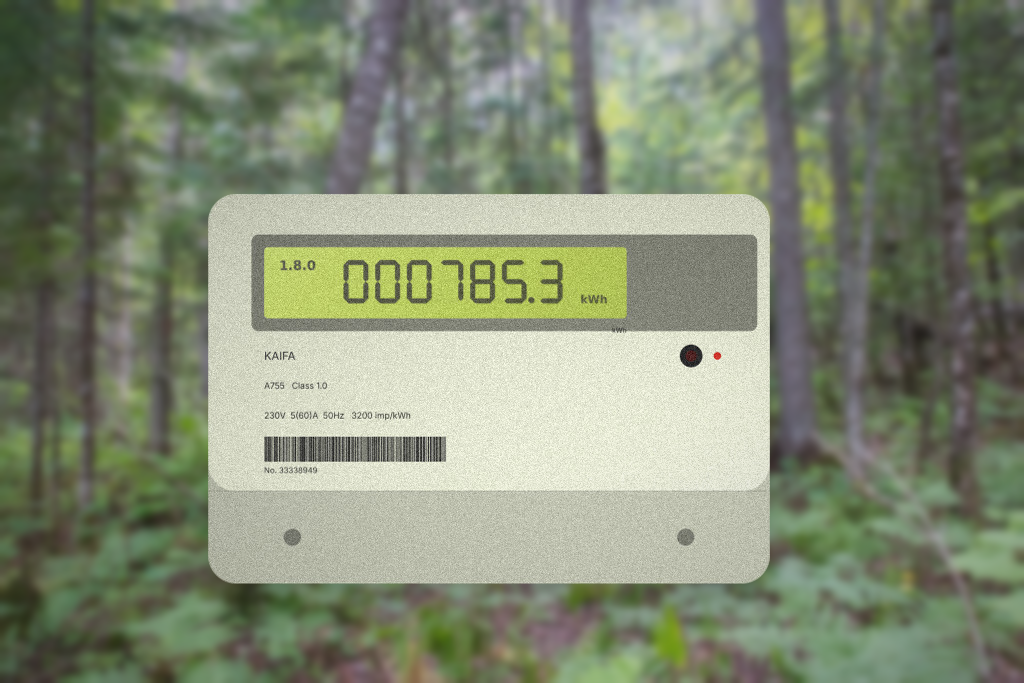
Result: 785.3; kWh
